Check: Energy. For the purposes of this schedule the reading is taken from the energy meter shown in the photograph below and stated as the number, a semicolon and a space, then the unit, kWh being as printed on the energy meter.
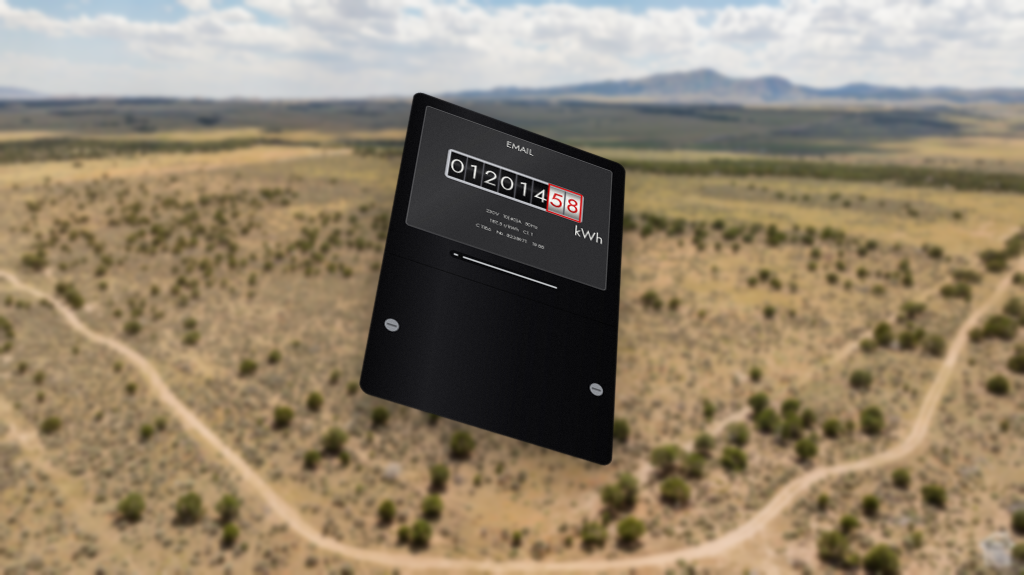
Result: 12014.58; kWh
